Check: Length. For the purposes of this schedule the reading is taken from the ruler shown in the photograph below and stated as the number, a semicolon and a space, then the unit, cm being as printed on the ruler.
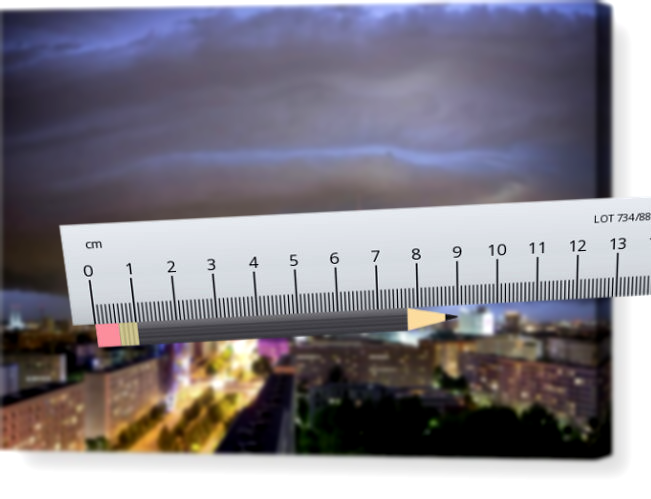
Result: 9; cm
